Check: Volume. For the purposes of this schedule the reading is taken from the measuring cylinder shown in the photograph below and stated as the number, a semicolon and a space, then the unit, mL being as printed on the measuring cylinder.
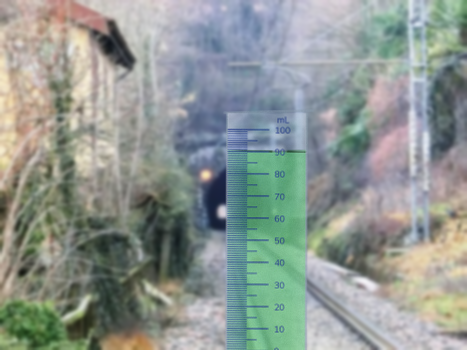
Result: 90; mL
